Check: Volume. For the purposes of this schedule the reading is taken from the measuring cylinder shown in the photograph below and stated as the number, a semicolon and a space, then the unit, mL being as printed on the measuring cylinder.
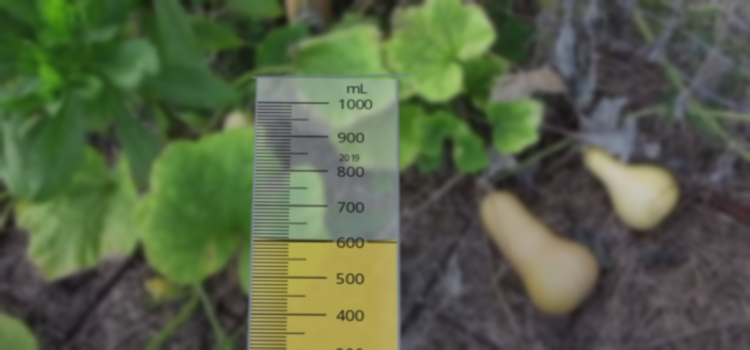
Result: 600; mL
